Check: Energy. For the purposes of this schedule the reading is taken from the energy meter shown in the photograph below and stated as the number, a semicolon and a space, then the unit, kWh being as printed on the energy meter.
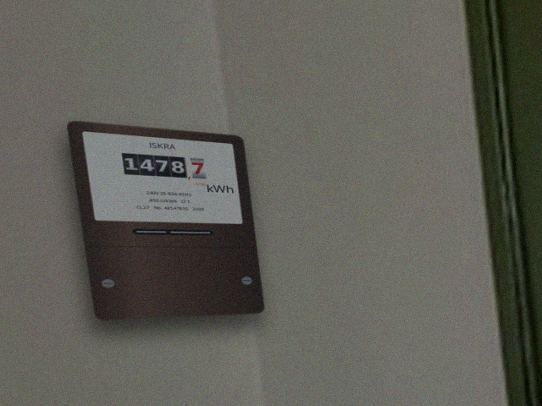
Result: 1478.7; kWh
